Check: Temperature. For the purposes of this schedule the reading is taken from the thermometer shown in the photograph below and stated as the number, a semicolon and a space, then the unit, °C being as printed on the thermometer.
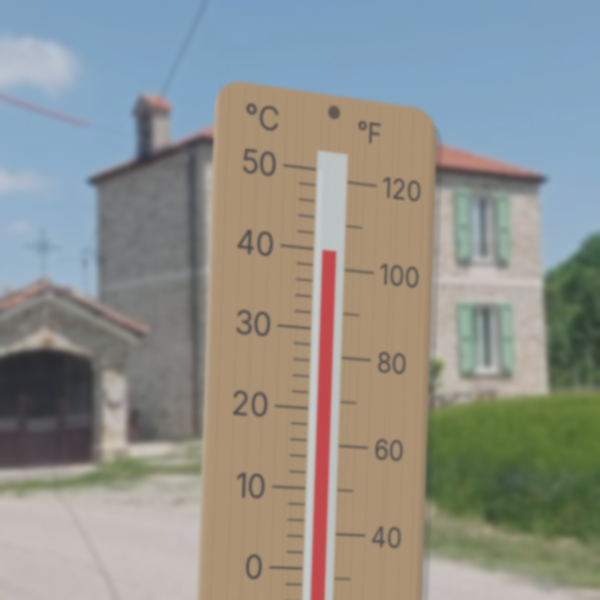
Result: 40; °C
